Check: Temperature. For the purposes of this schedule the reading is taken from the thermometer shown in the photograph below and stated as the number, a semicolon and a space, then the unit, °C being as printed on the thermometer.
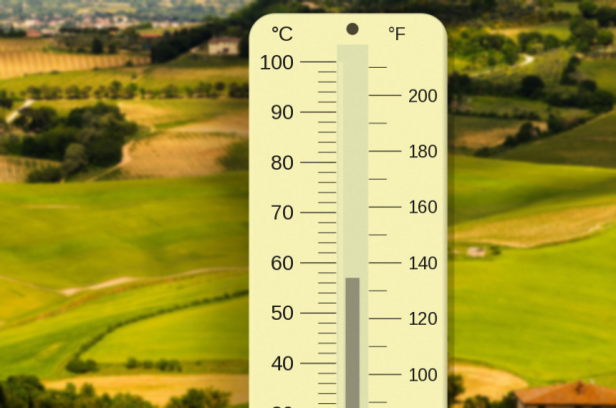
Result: 57; °C
